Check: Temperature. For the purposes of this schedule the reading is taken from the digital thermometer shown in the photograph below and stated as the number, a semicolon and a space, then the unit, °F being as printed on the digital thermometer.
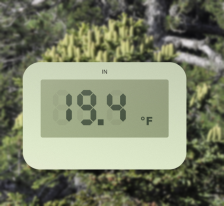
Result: 19.4; °F
